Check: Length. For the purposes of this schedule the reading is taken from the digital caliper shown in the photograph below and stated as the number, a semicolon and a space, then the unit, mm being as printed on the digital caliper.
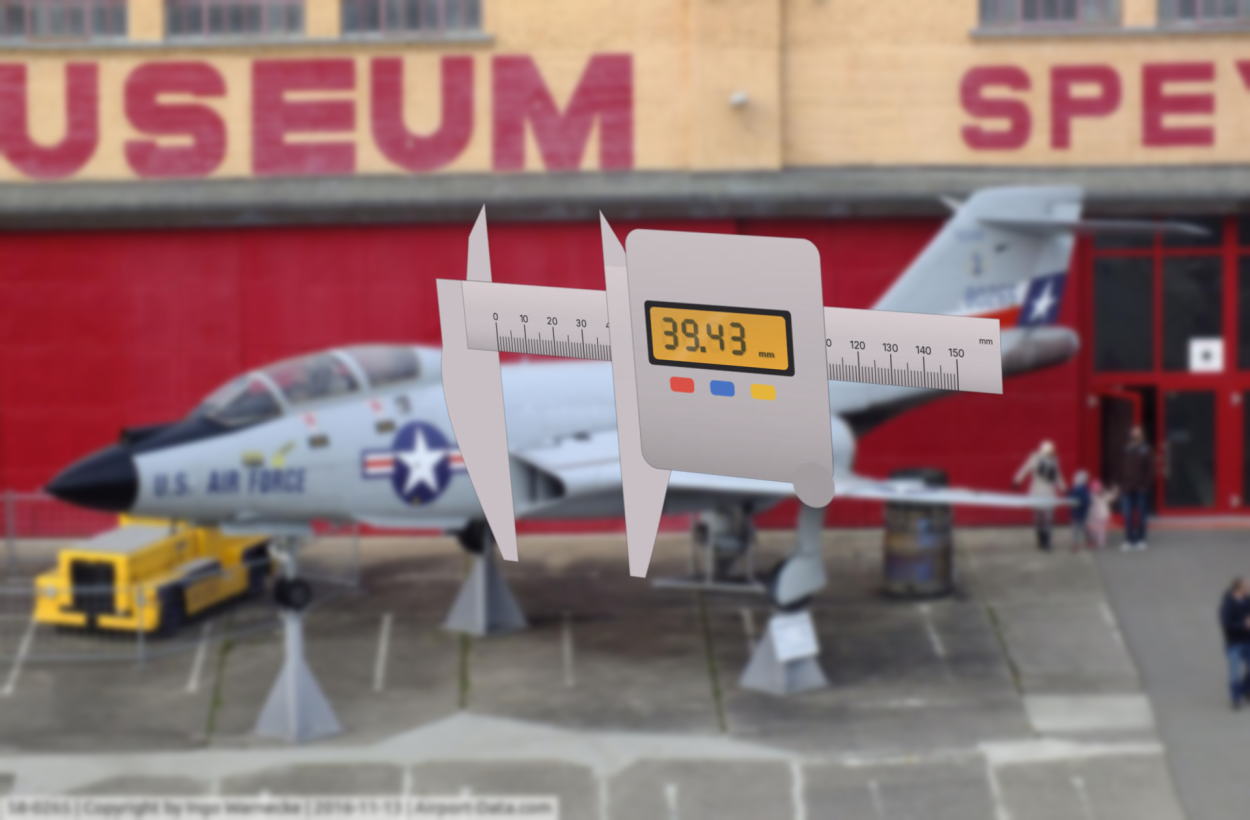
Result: 39.43; mm
